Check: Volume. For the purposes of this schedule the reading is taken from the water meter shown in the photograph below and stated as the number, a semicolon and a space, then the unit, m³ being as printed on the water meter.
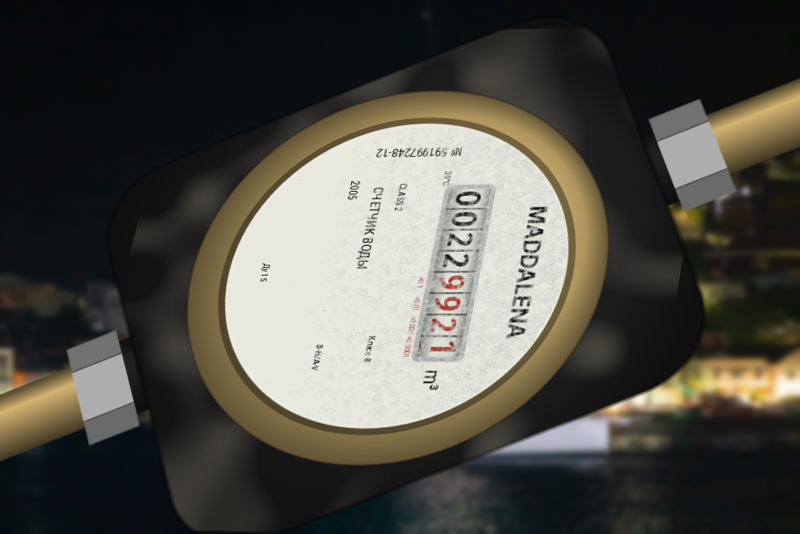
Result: 22.9921; m³
